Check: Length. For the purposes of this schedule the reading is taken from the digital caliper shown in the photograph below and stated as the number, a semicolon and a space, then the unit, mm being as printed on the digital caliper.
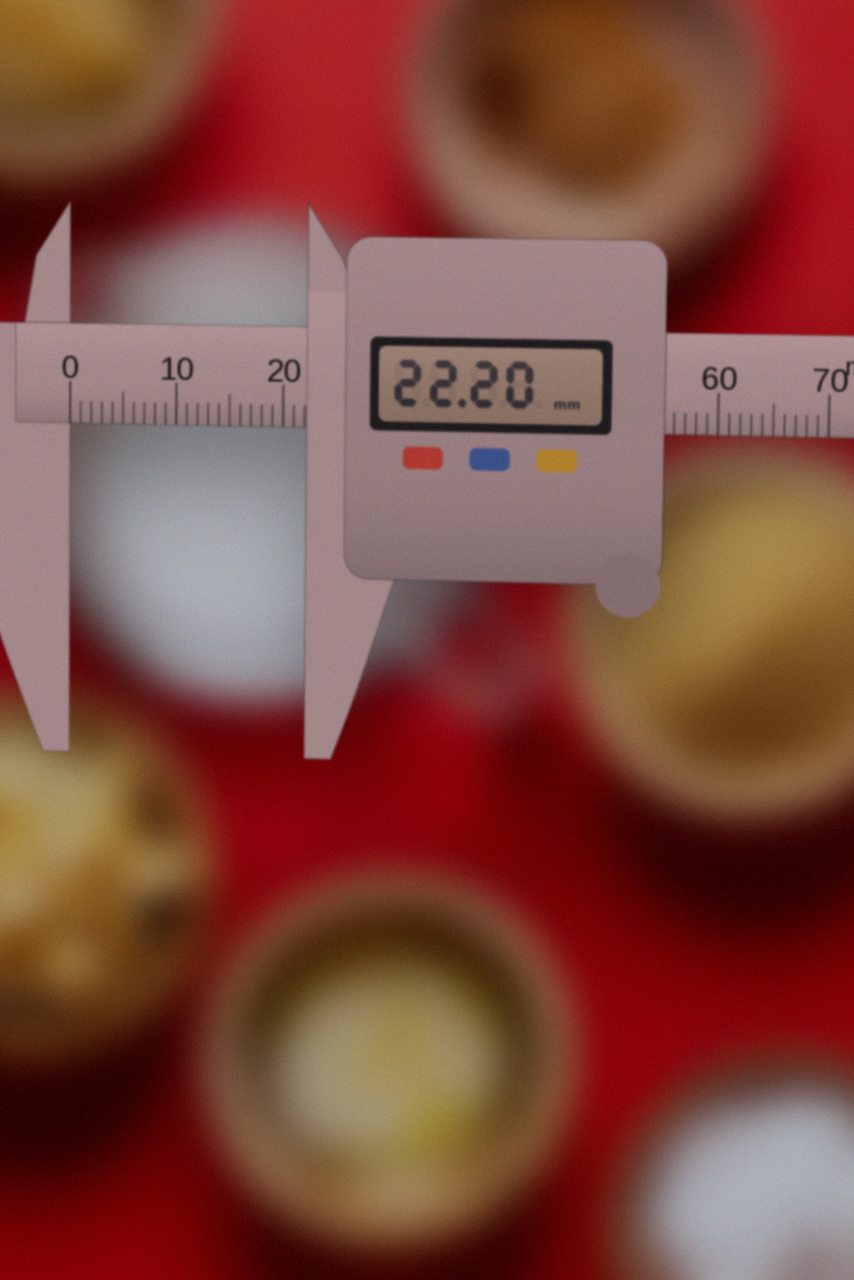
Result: 22.20; mm
